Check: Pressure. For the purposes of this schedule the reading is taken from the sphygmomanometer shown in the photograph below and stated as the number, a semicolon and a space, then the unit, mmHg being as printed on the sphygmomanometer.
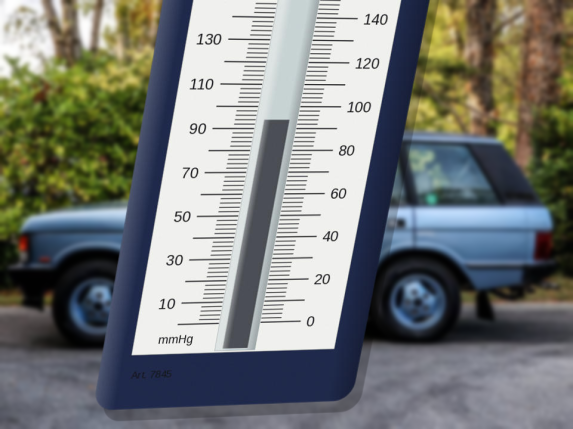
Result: 94; mmHg
